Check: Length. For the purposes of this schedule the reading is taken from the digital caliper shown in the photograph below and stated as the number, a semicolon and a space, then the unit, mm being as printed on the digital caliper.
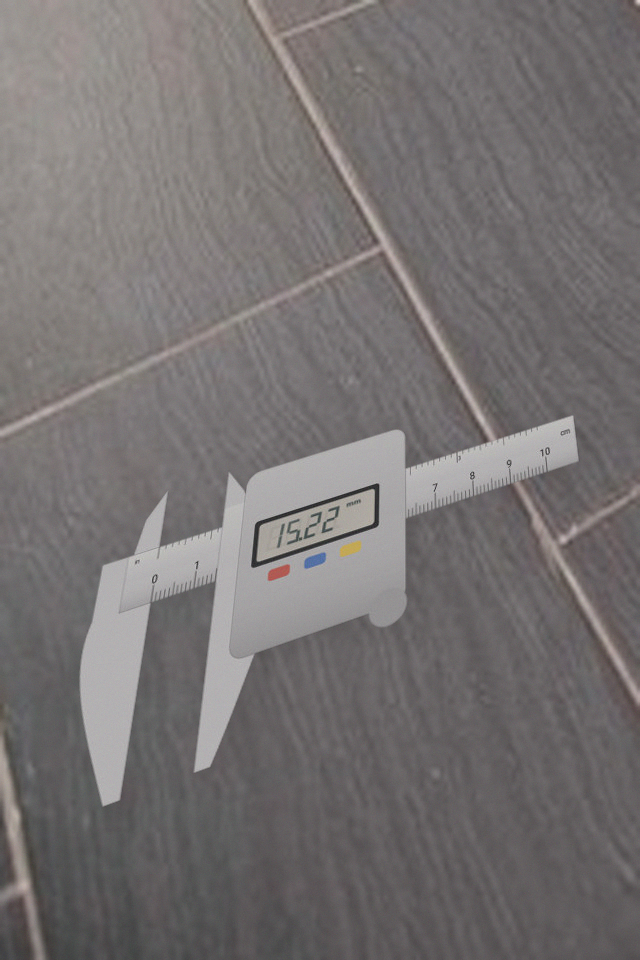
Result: 15.22; mm
